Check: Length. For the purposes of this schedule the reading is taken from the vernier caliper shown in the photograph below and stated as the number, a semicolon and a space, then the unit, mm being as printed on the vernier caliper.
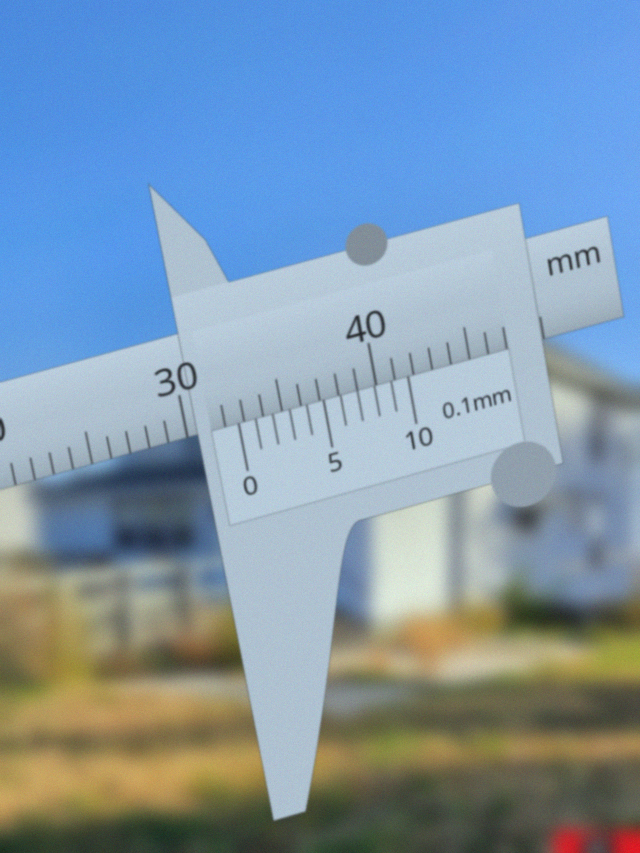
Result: 32.7; mm
